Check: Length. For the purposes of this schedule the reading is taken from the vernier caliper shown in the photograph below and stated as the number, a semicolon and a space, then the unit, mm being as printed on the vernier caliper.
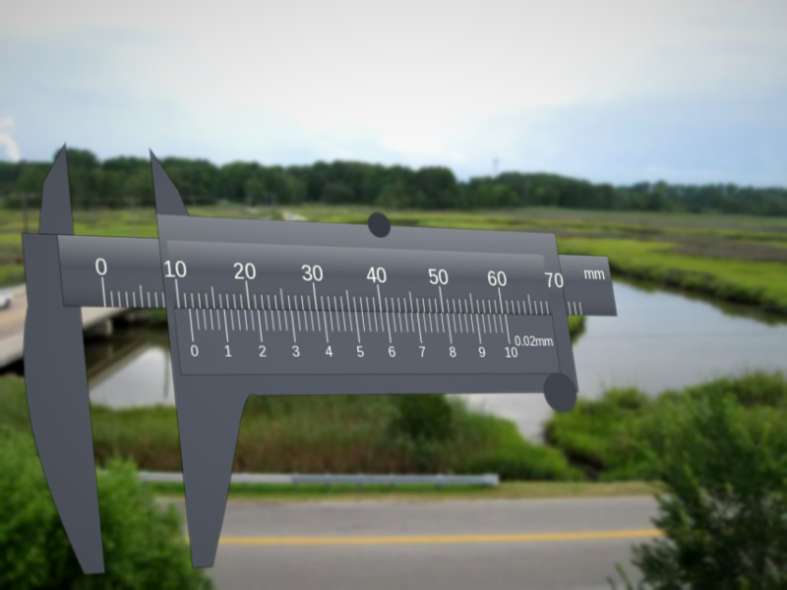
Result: 11.5; mm
